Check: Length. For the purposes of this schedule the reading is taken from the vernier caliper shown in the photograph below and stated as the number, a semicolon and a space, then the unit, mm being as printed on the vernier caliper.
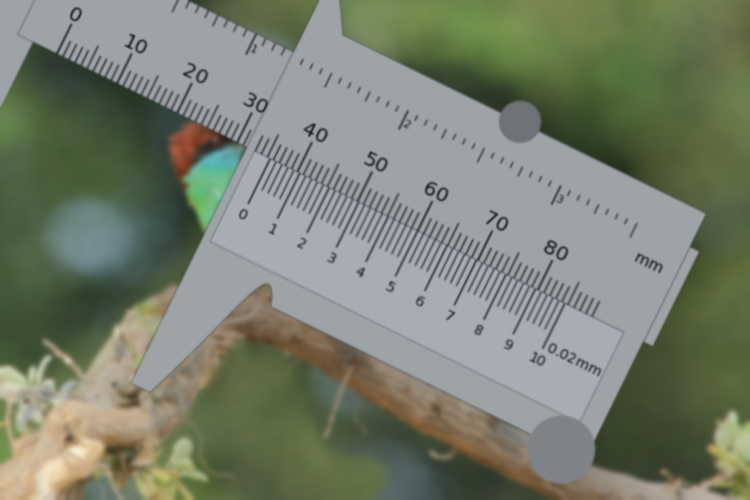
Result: 35.5; mm
